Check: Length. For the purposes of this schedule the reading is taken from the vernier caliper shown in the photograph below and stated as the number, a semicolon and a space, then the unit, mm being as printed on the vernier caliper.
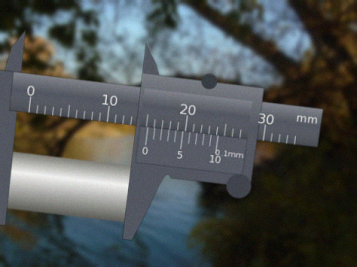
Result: 15.2; mm
